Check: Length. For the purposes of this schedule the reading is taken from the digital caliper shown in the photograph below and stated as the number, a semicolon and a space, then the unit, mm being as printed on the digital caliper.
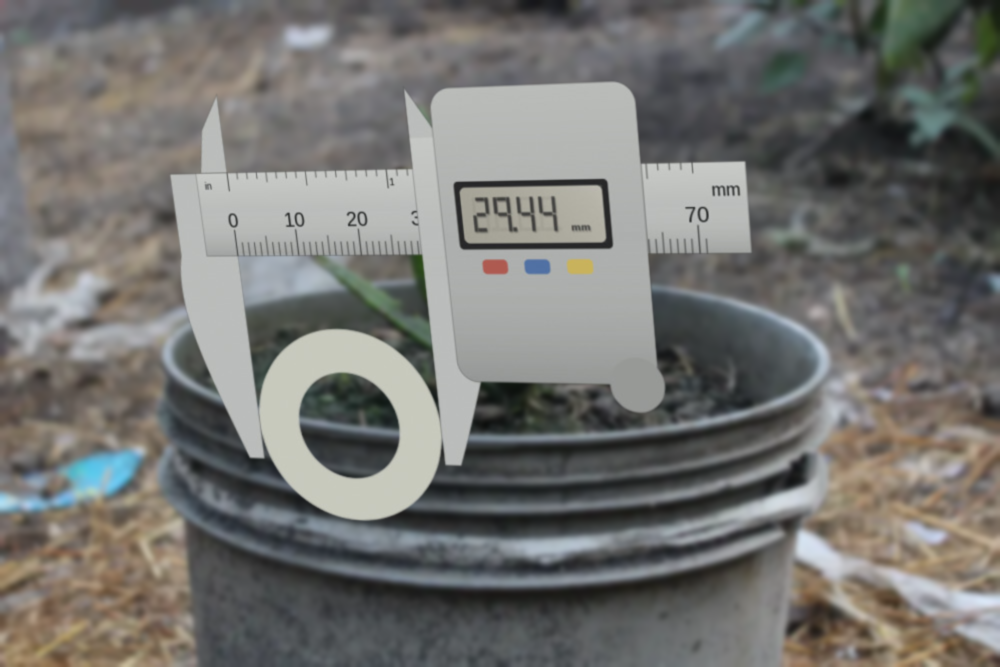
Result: 29.44; mm
